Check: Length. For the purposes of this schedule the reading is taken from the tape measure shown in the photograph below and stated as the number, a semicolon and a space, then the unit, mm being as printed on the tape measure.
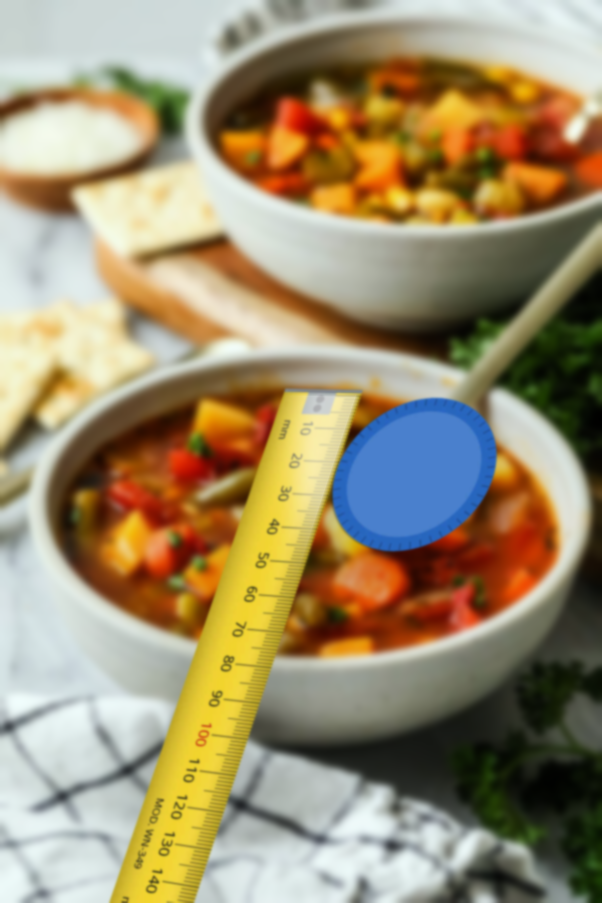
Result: 45; mm
